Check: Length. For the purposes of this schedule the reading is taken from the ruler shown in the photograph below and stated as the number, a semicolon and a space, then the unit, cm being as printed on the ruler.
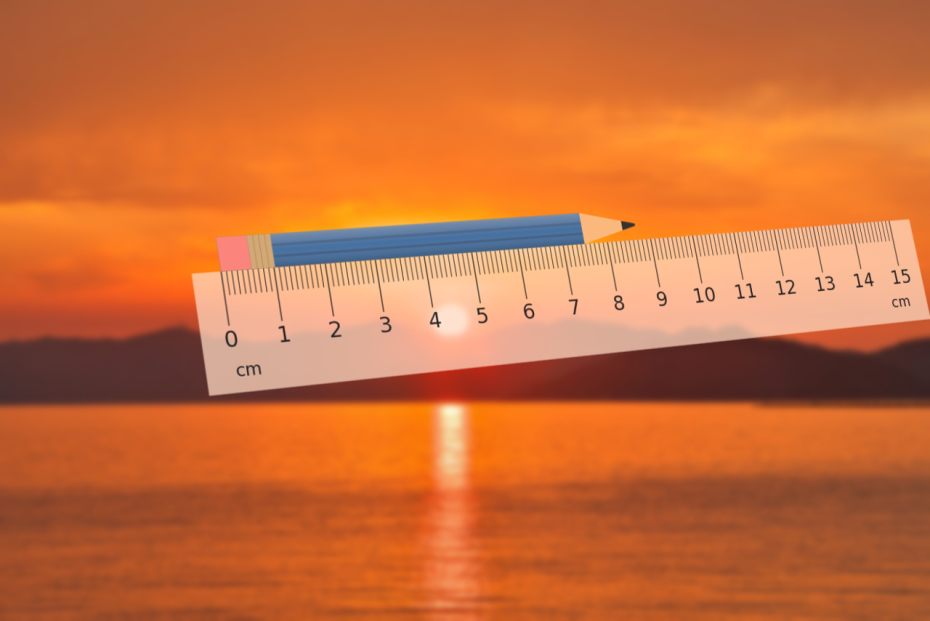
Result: 8.7; cm
